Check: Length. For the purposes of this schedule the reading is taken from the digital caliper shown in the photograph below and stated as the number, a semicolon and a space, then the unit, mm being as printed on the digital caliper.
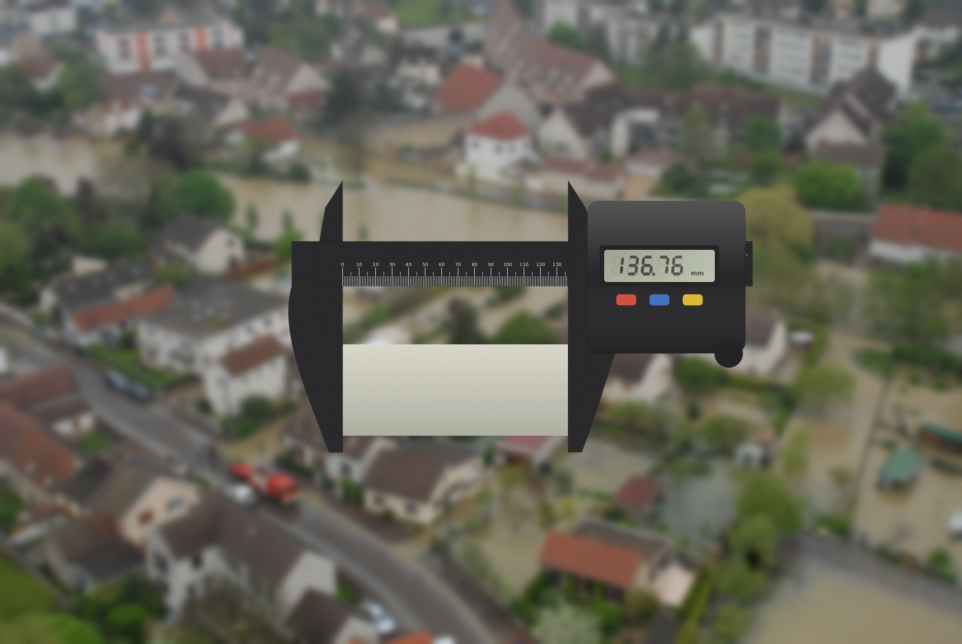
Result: 136.76; mm
